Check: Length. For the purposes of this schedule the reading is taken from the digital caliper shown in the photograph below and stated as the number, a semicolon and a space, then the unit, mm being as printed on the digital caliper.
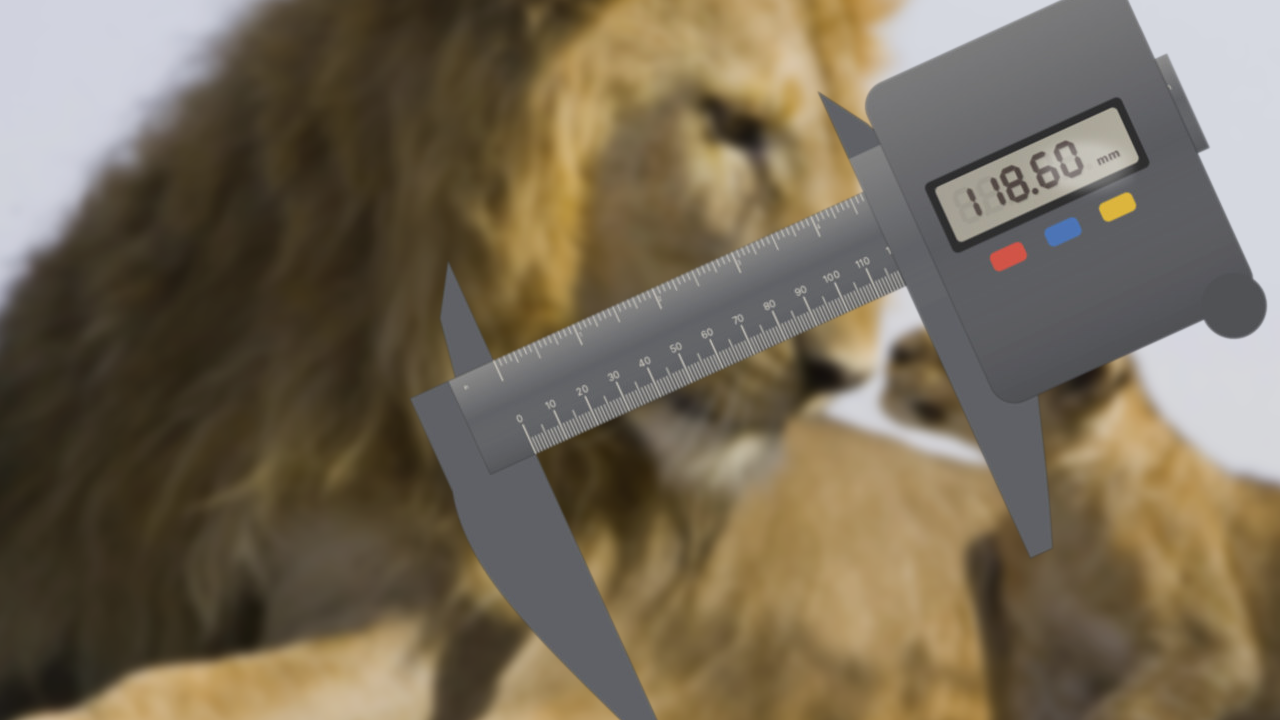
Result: 118.60; mm
